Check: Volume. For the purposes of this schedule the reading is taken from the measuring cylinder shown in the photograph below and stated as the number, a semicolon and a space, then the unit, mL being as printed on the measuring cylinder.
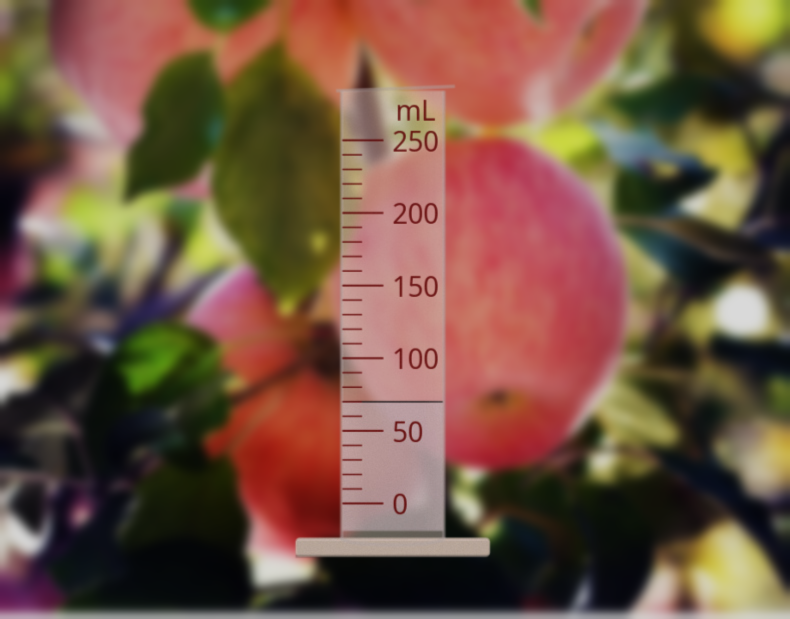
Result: 70; mL
